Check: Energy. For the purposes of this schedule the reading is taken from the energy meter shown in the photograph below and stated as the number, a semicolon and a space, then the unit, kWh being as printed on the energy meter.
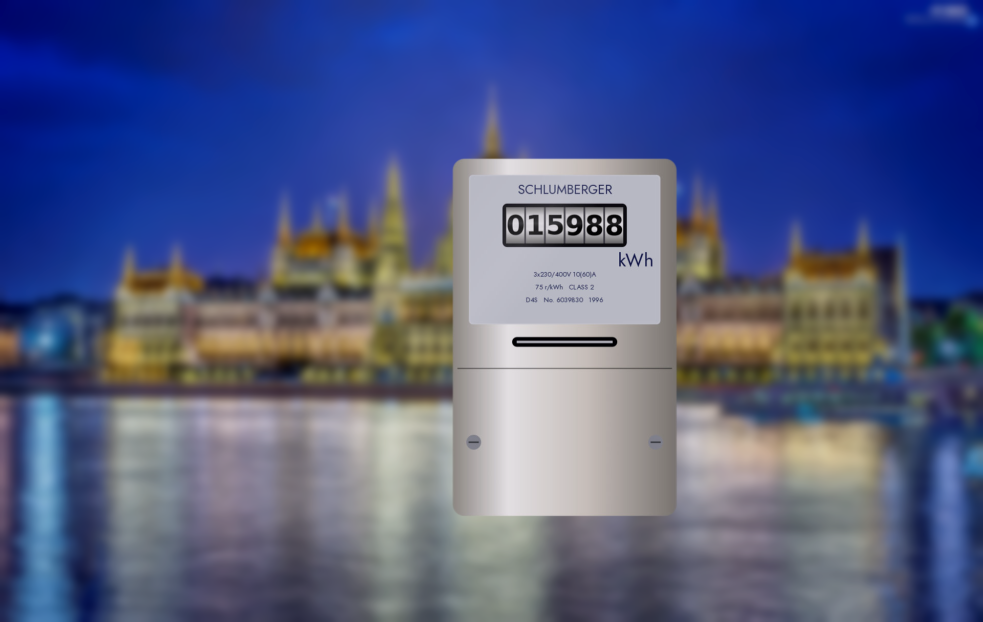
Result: 15988; kWh
